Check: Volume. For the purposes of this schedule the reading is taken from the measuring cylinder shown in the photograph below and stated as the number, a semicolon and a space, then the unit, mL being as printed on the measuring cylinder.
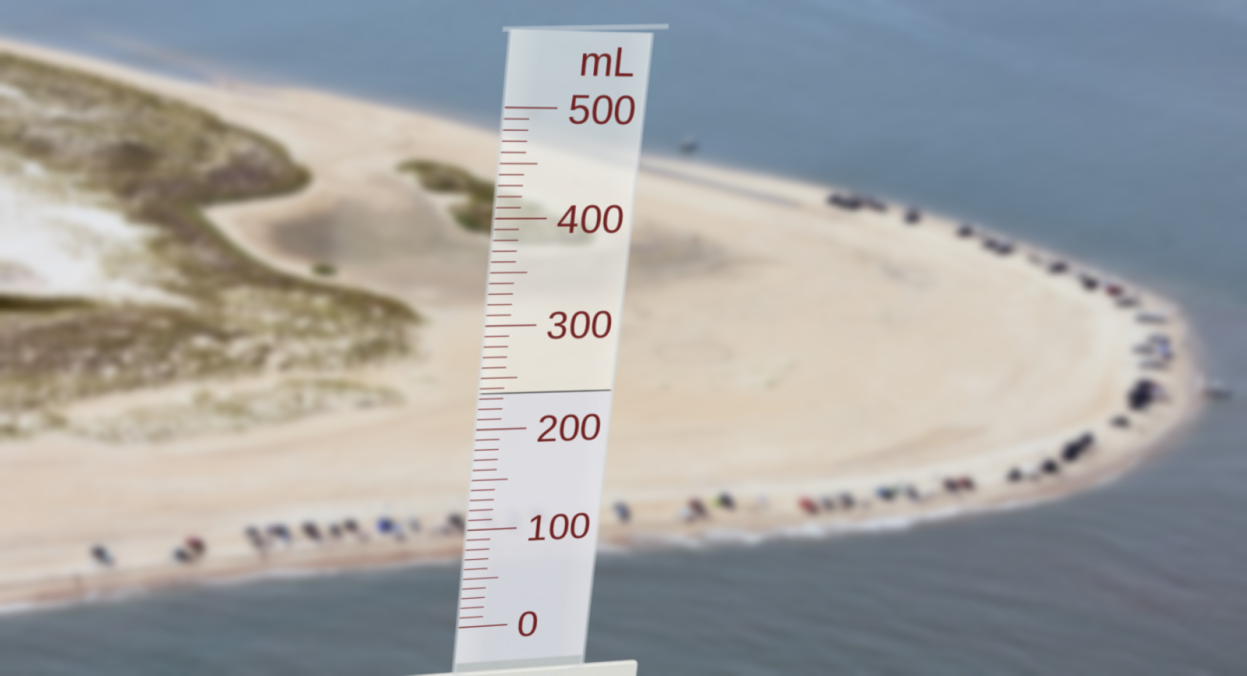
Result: 235; mL
